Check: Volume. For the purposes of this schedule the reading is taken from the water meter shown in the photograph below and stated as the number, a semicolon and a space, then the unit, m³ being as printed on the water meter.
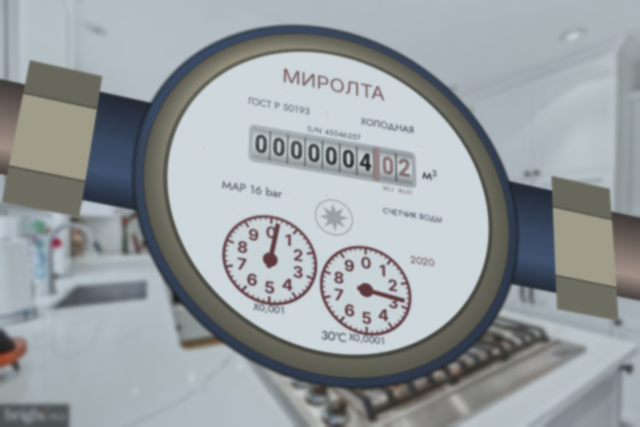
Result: 4.0202; m³
